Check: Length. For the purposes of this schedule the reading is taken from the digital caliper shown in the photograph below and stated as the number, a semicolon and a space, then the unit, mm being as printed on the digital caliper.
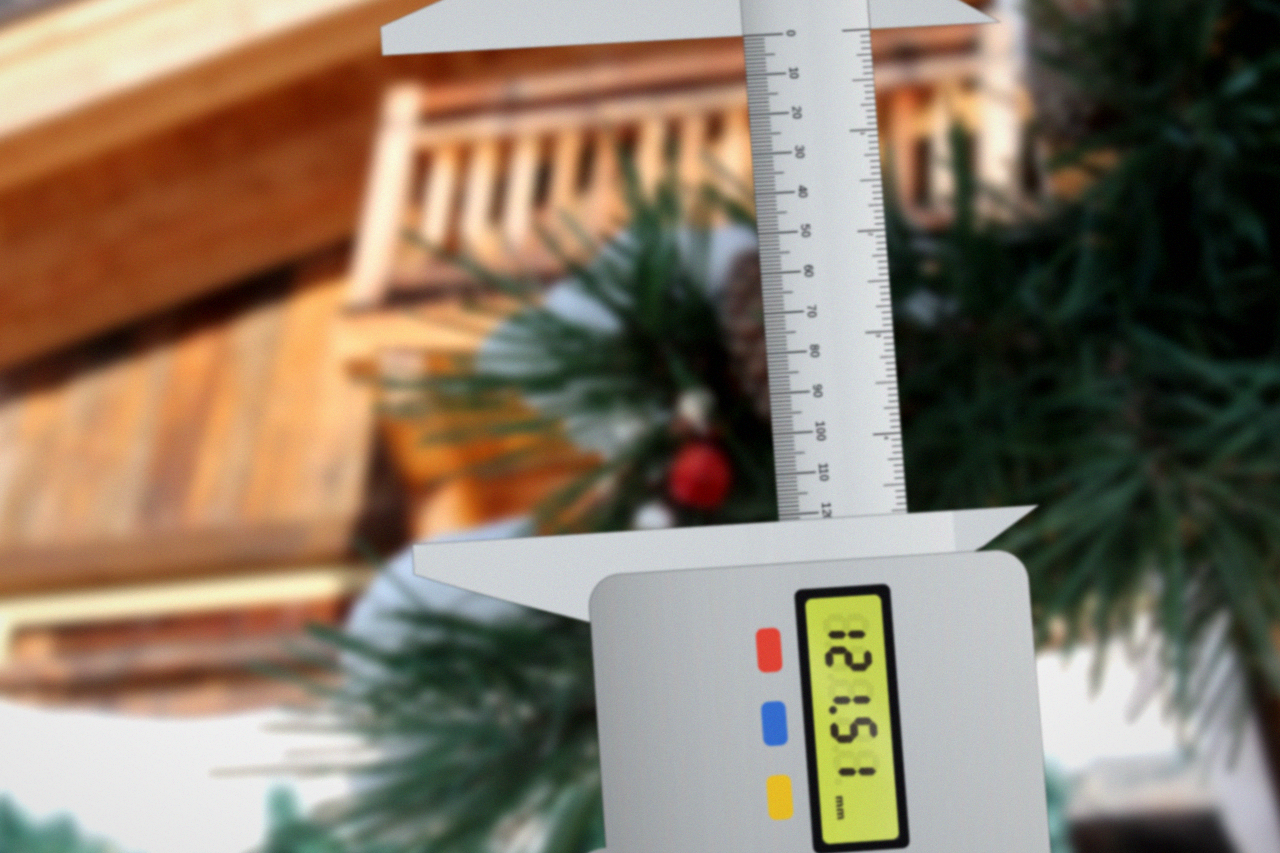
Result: 121.51; mm
